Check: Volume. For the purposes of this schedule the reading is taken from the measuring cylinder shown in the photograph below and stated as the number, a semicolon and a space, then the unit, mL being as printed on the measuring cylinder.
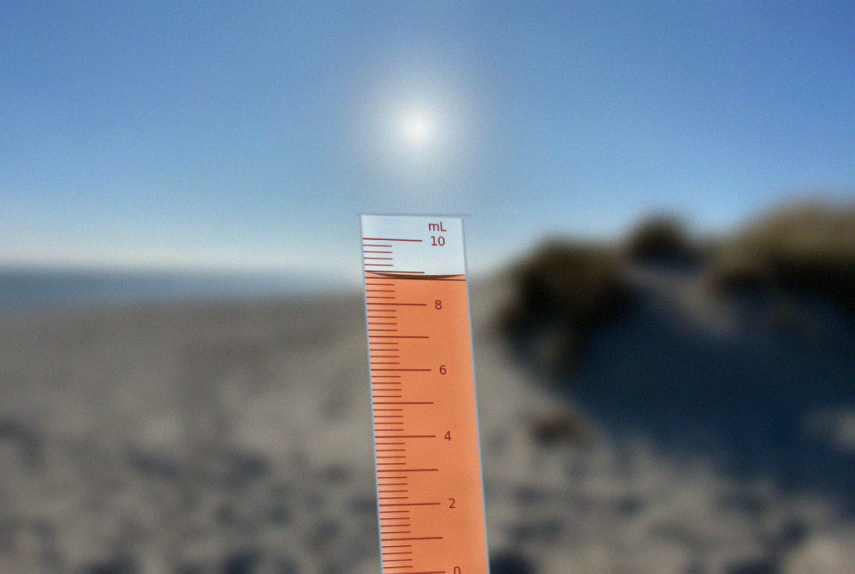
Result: 8.8; mL
